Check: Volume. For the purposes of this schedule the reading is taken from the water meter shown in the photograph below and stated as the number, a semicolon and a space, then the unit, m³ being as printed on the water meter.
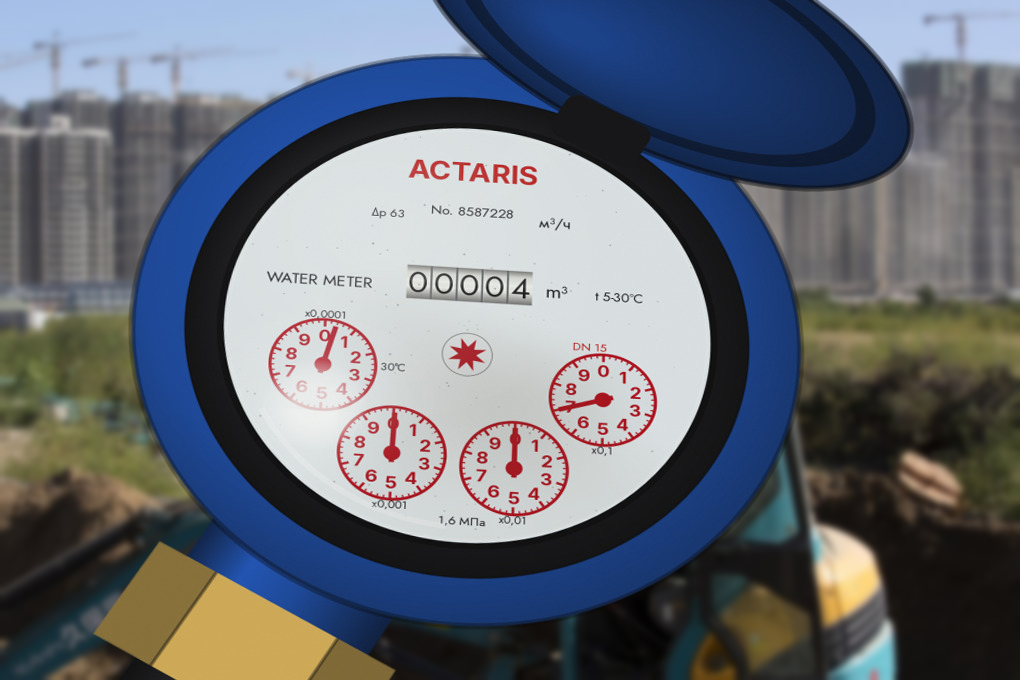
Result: 4.7000; m³
